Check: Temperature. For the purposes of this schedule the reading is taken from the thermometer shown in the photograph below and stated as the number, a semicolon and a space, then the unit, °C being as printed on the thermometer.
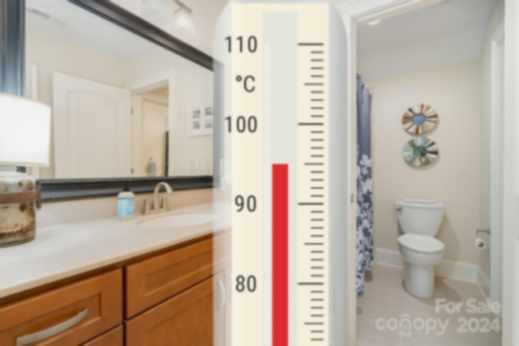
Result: 95; °C
